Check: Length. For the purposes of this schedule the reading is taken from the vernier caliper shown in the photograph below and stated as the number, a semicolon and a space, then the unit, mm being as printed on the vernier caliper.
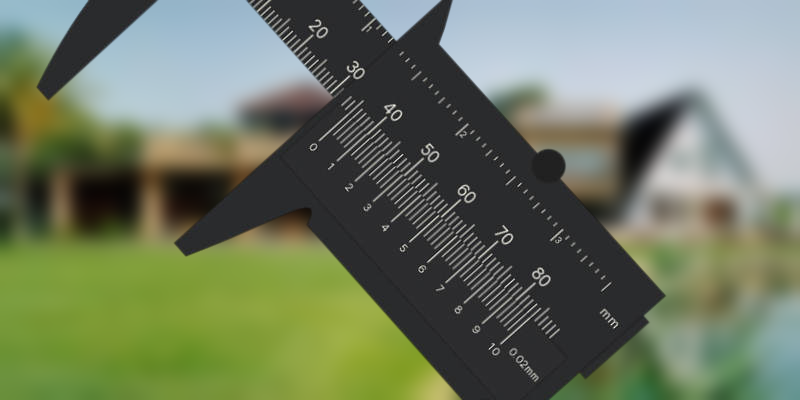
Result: 35.0; mm
